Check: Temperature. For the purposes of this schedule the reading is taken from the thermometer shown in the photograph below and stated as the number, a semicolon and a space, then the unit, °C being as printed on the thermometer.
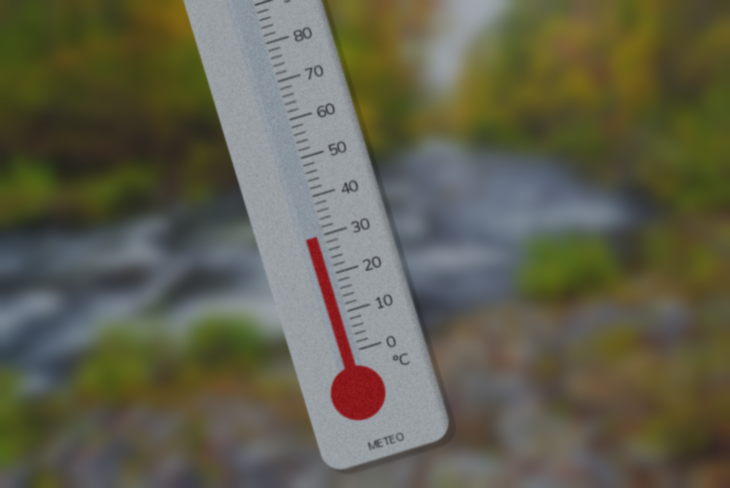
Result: 30; °C
